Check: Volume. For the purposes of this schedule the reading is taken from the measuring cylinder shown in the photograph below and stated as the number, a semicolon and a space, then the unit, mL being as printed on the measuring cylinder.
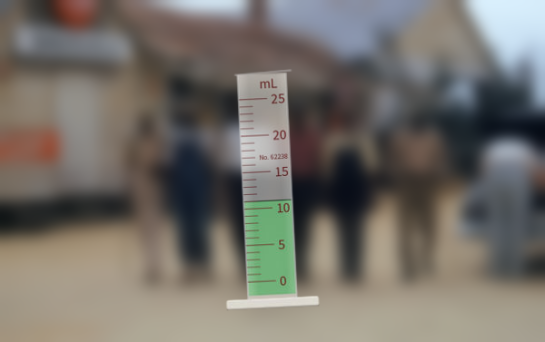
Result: 11; mL
